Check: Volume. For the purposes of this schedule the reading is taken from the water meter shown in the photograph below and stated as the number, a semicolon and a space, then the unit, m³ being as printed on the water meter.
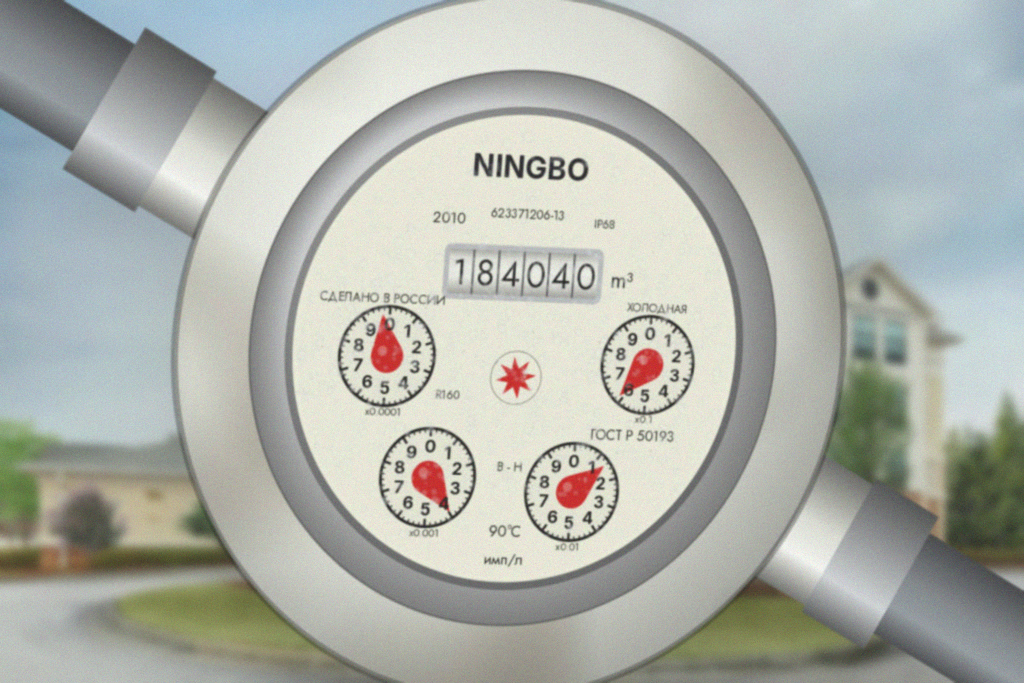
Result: 184040.6139; m³
